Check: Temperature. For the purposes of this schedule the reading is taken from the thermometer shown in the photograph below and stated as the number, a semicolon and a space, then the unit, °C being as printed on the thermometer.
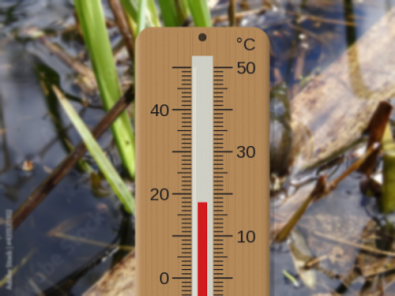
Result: 18; °C
